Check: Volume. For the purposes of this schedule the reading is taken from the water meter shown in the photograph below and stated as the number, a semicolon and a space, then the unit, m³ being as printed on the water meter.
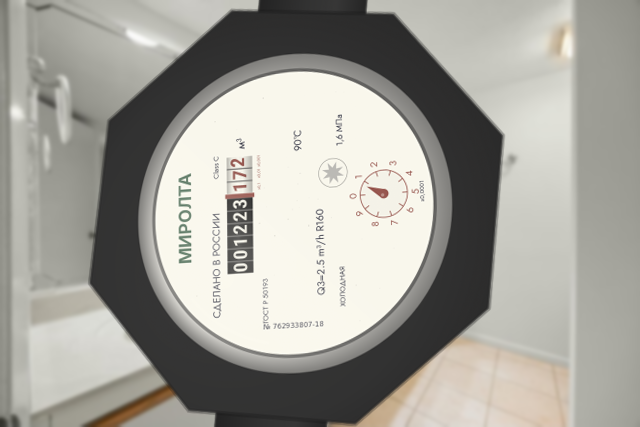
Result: 1223.1720; m³
